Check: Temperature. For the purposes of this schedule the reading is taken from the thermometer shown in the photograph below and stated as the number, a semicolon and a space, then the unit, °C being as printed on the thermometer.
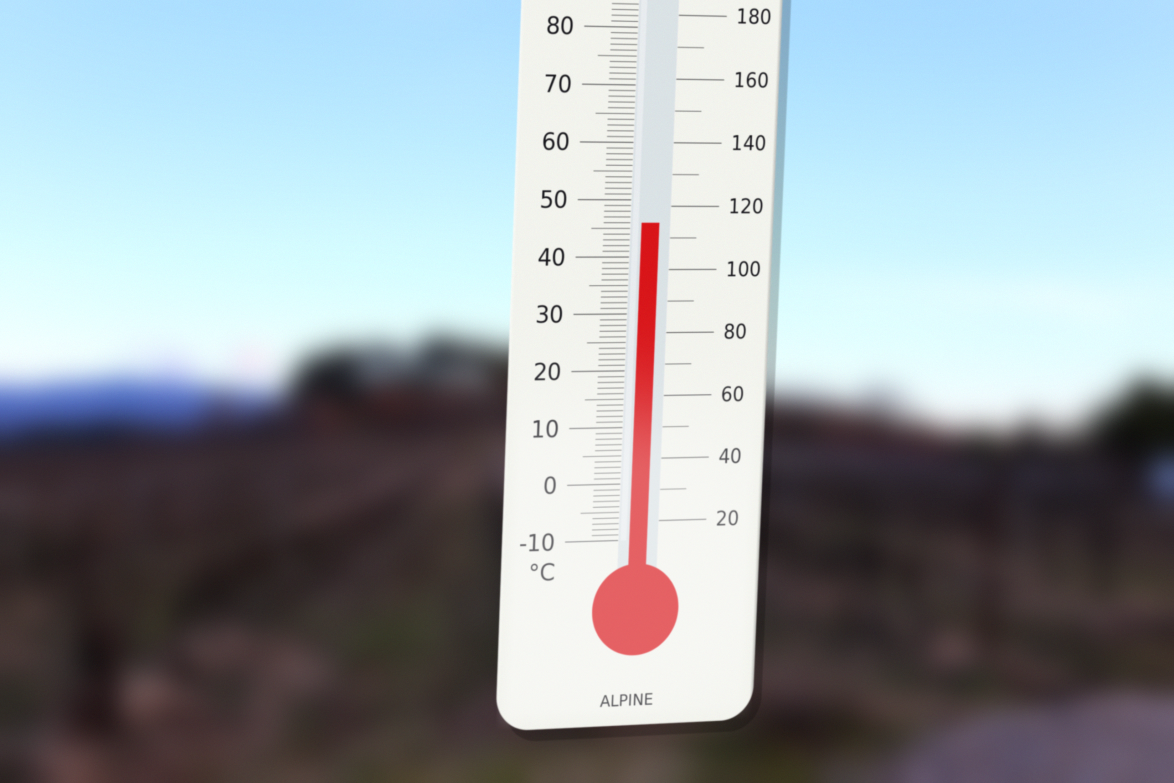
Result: 46; °C
